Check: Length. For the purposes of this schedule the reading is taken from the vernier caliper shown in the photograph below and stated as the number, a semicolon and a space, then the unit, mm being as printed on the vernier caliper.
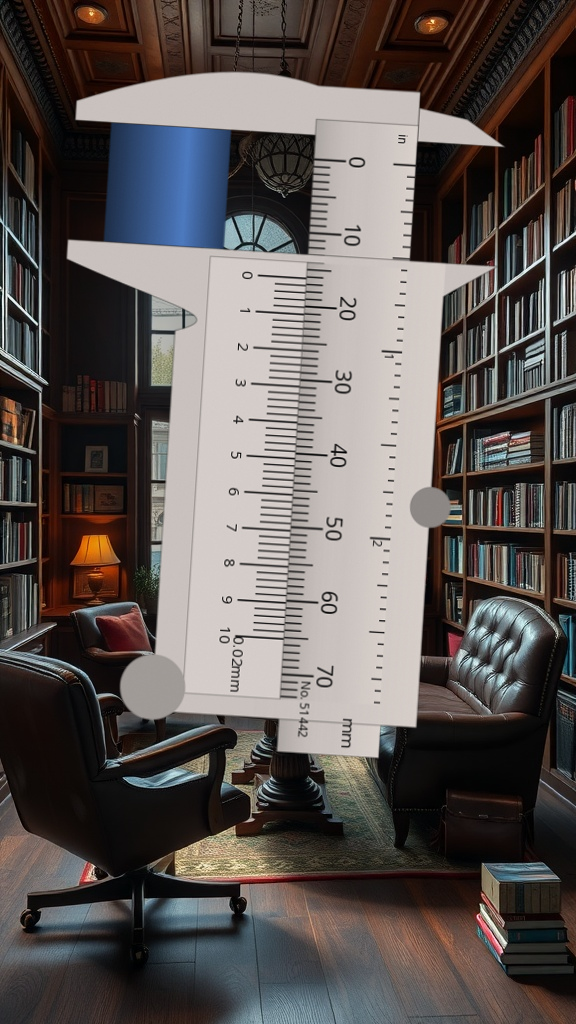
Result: 16.2; mm
